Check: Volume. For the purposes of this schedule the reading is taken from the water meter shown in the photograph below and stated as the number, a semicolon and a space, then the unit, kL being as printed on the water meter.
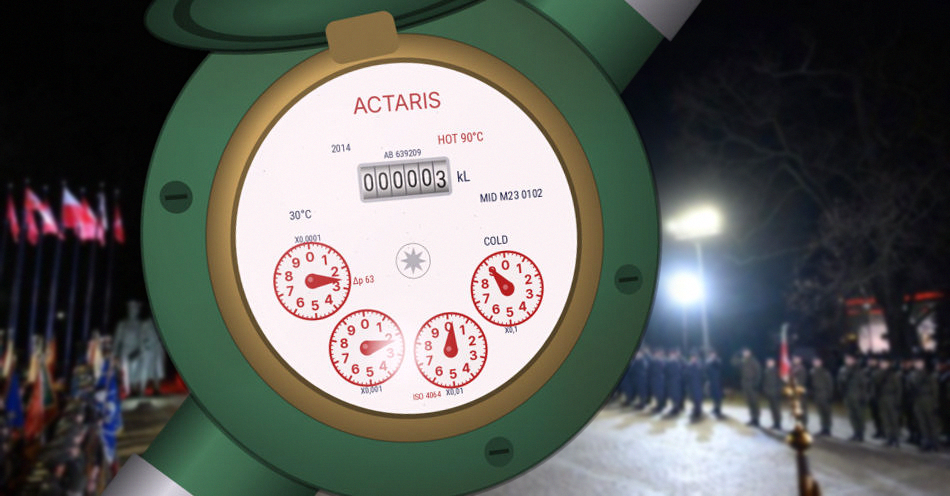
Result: 2.9022; kL
